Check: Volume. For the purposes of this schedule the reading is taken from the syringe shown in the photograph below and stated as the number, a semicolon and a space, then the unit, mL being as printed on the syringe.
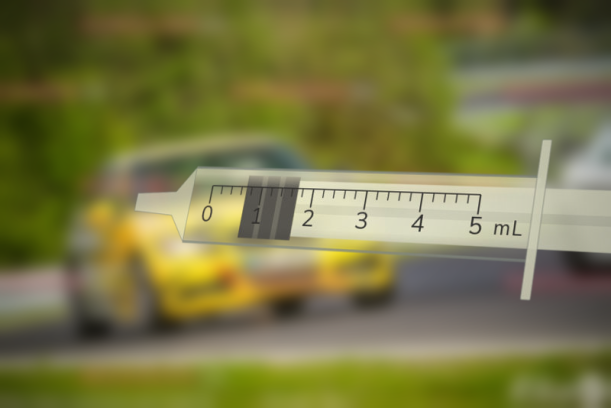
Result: 0.7; mL
